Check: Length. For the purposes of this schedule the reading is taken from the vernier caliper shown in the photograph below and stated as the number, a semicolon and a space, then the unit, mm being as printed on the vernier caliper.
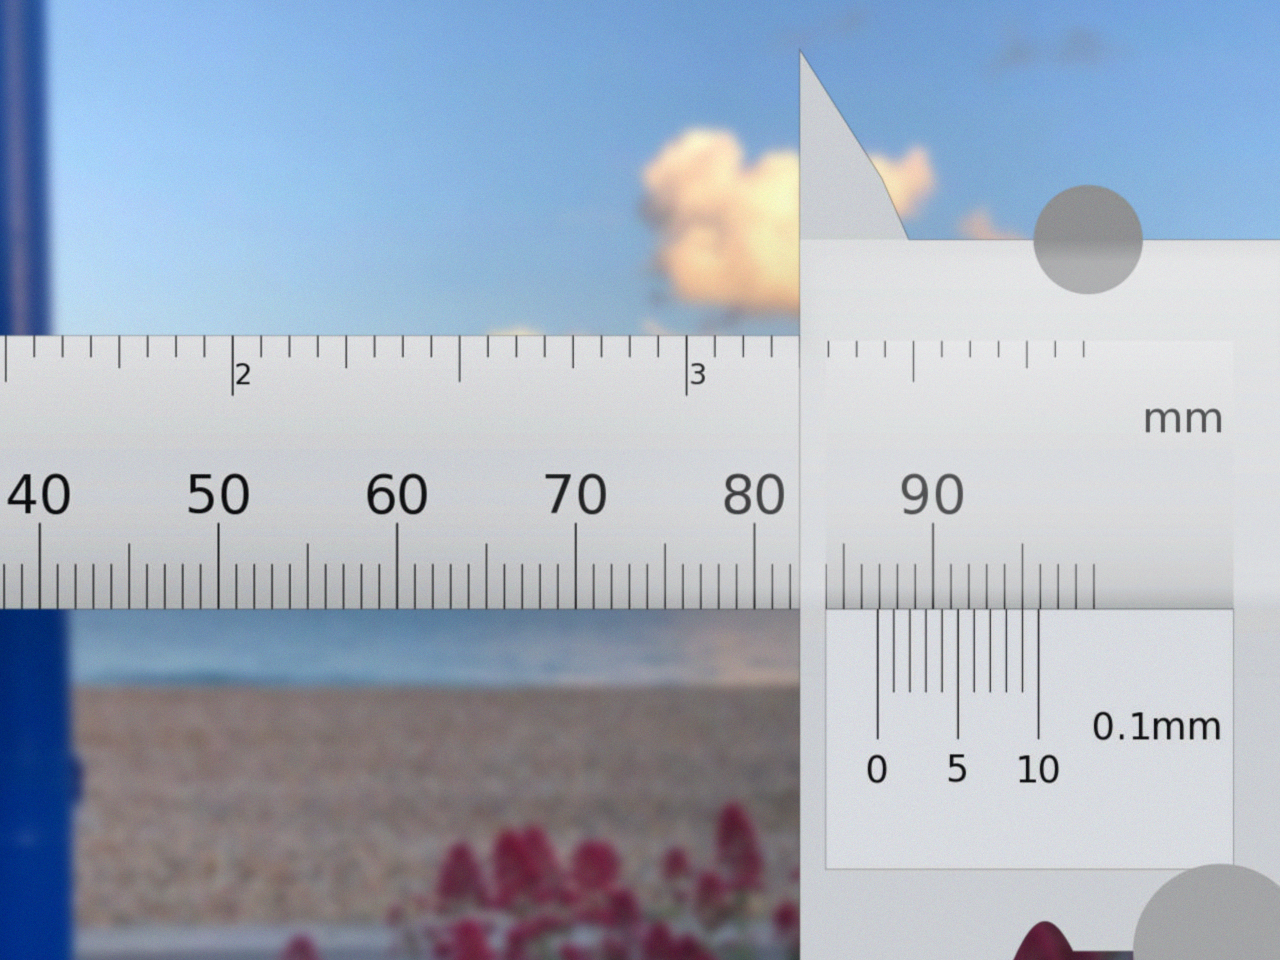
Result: 86.9; mm
